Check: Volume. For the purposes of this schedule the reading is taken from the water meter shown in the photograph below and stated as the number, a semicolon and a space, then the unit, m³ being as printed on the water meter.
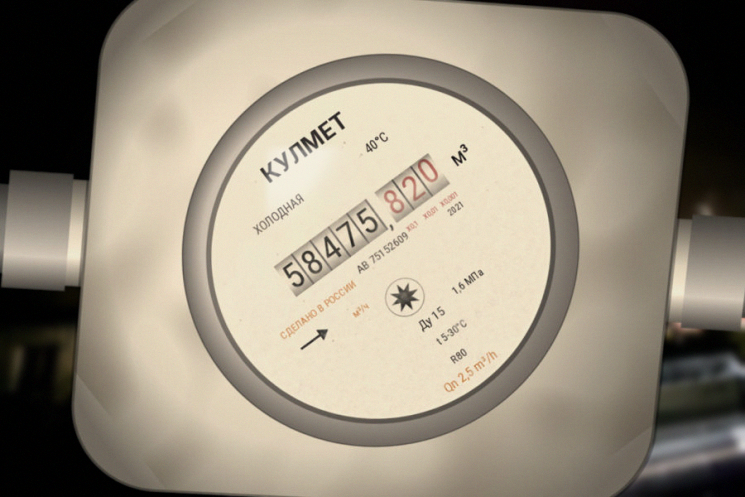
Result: 58475.820; m³
